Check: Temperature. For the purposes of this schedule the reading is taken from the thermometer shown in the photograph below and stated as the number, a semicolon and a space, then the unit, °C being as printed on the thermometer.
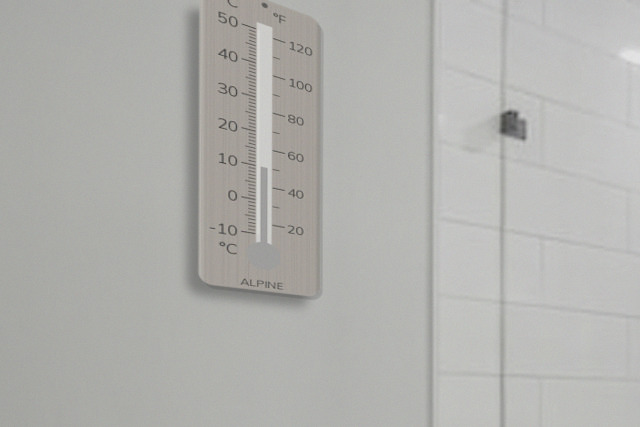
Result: 10; °C
